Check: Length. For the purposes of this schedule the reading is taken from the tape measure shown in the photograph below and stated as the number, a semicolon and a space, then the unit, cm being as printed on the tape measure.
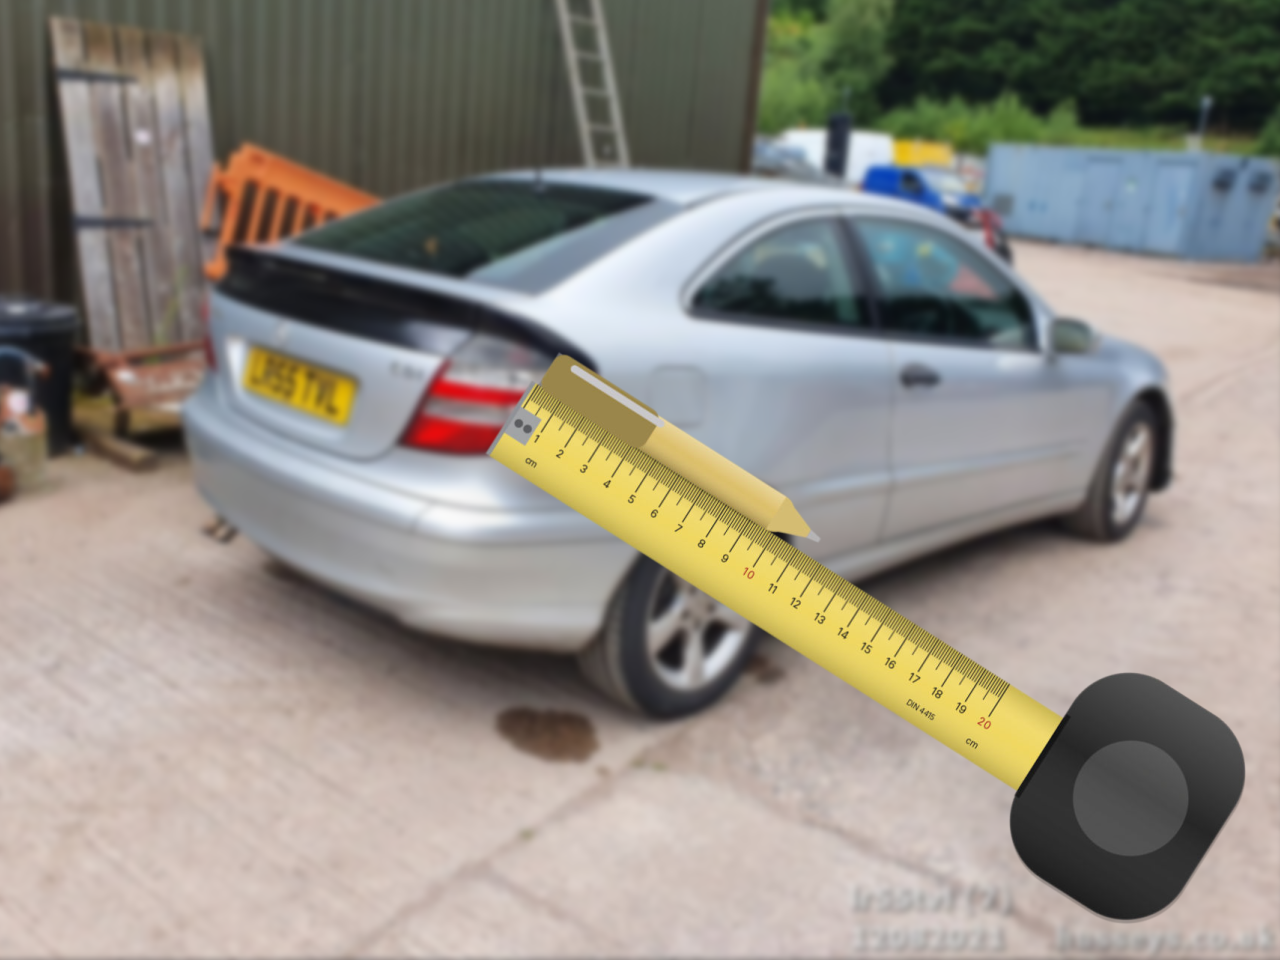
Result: 11.5; cm
